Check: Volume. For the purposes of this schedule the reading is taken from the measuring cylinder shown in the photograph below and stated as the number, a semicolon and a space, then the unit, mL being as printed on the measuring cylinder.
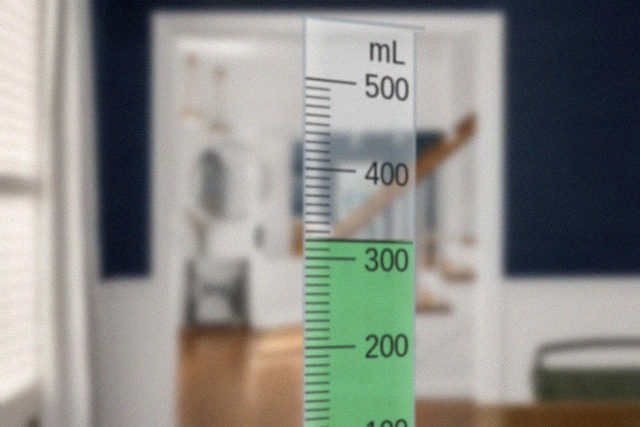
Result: 320; mL
